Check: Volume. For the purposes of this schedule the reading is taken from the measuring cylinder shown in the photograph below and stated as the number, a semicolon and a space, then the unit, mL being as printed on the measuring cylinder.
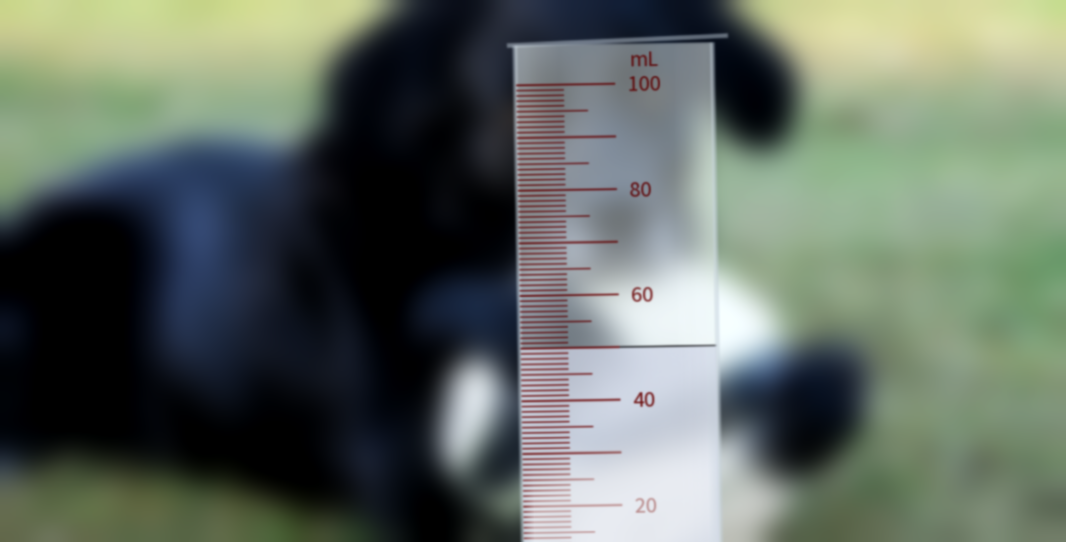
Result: 50; mL
